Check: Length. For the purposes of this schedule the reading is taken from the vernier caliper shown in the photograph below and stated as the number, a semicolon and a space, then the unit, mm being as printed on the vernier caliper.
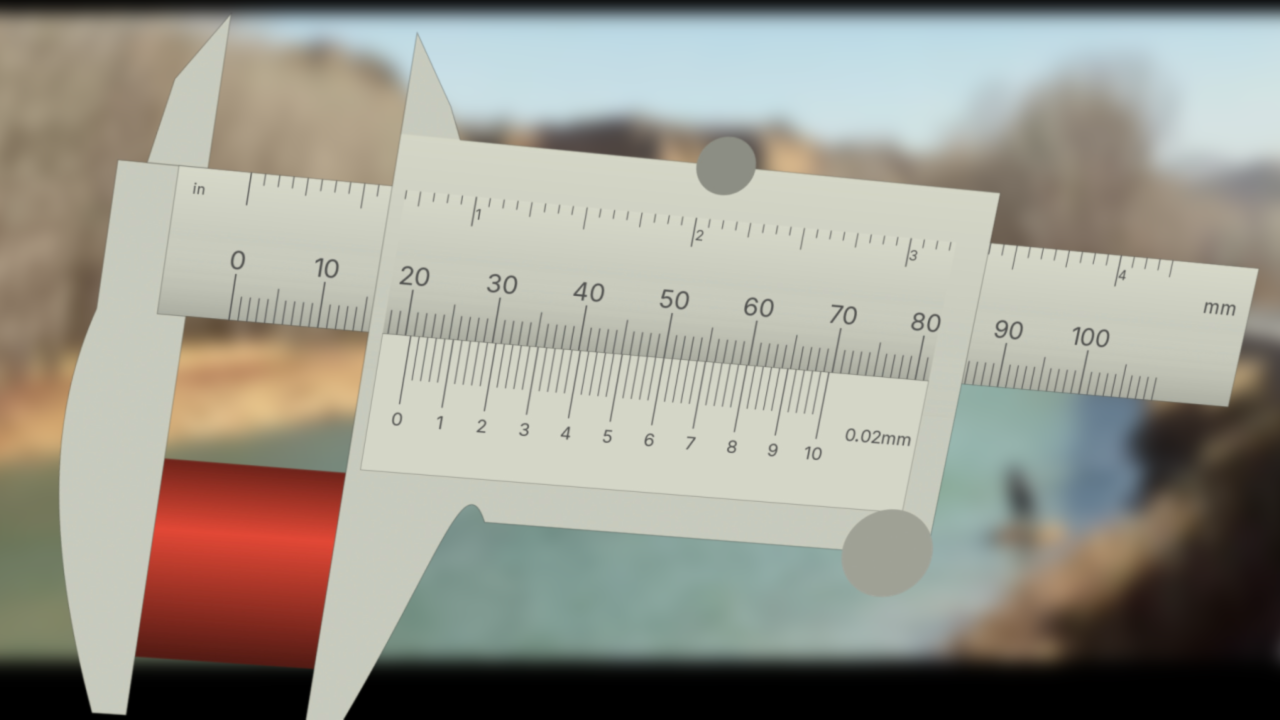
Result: 20.6; mm
